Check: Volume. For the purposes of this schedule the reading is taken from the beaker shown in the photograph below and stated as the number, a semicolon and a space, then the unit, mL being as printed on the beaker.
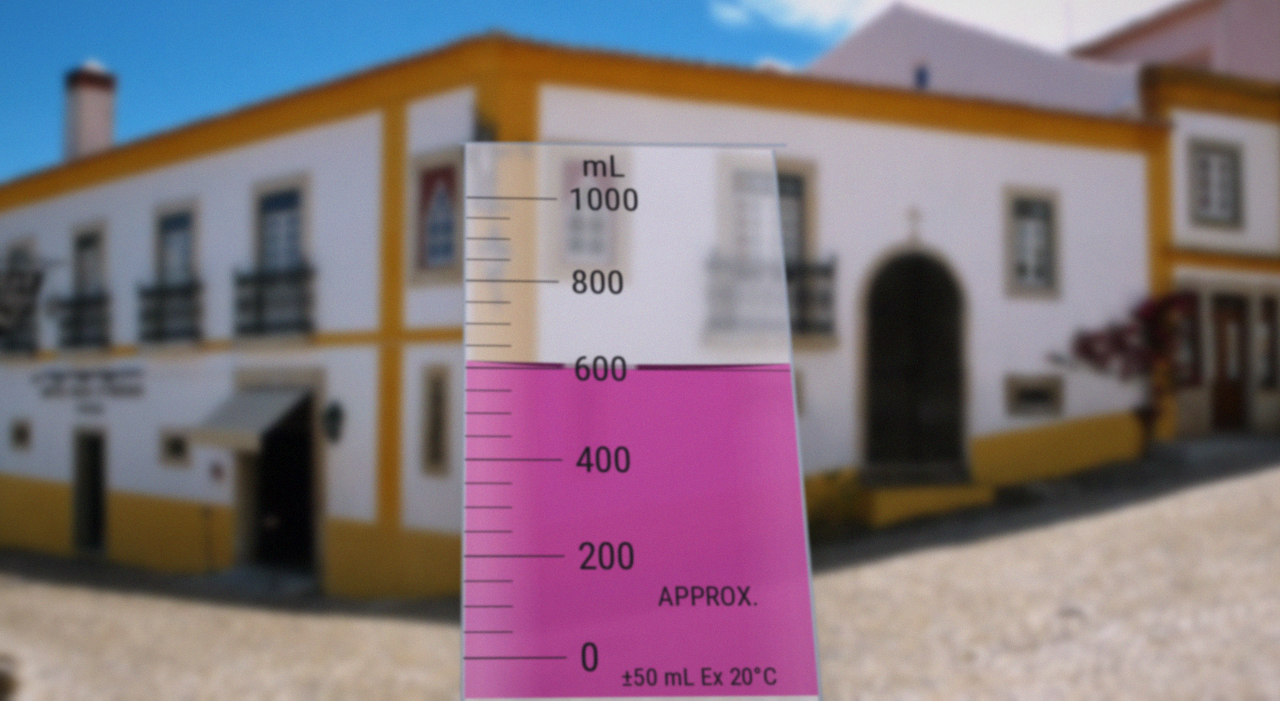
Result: 600; mL
